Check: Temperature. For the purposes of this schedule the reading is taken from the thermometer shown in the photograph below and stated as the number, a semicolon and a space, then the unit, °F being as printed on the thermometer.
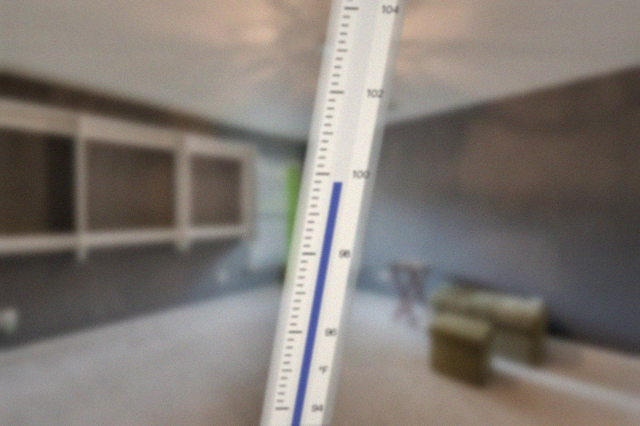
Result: 99.8; °F
